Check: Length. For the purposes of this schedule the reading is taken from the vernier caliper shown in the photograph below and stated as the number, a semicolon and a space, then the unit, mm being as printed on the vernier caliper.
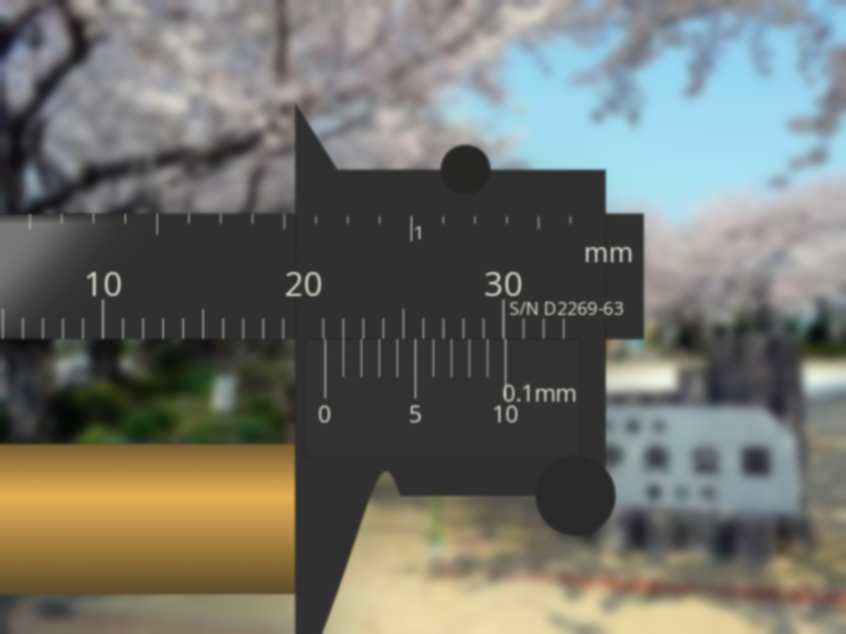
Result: 21.1; mm
